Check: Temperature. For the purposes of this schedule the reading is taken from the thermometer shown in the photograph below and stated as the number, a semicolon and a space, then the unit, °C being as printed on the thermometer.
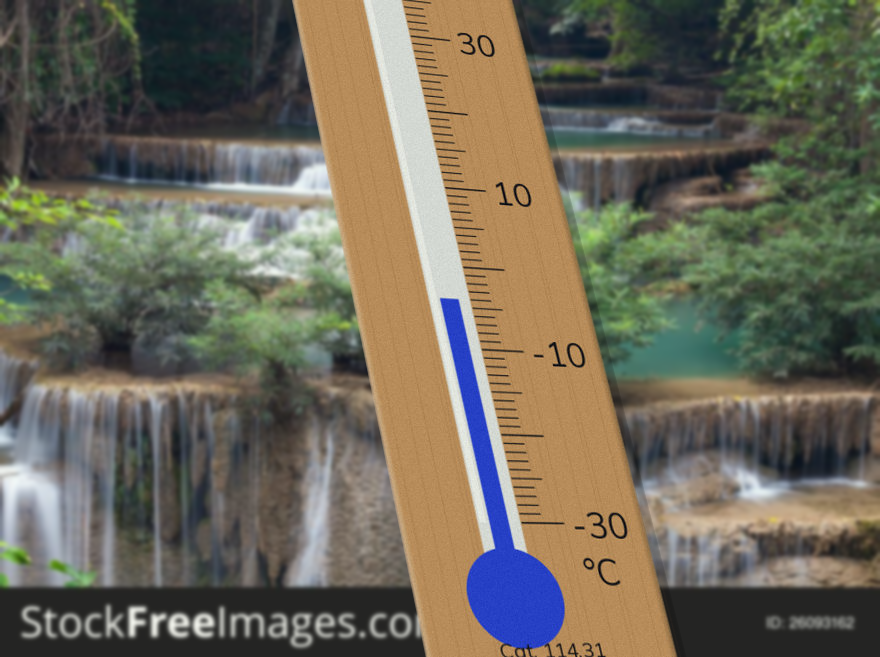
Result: -4; °C
